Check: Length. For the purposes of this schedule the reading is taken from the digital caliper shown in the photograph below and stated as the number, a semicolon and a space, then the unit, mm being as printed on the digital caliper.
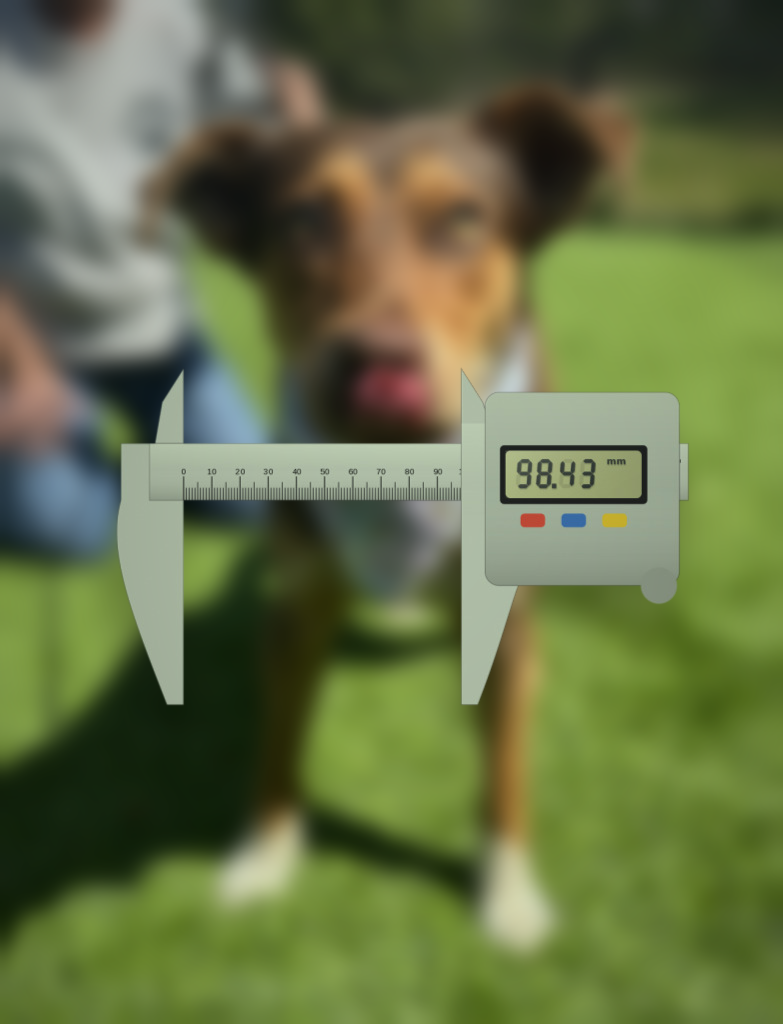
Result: 98.43; mm
